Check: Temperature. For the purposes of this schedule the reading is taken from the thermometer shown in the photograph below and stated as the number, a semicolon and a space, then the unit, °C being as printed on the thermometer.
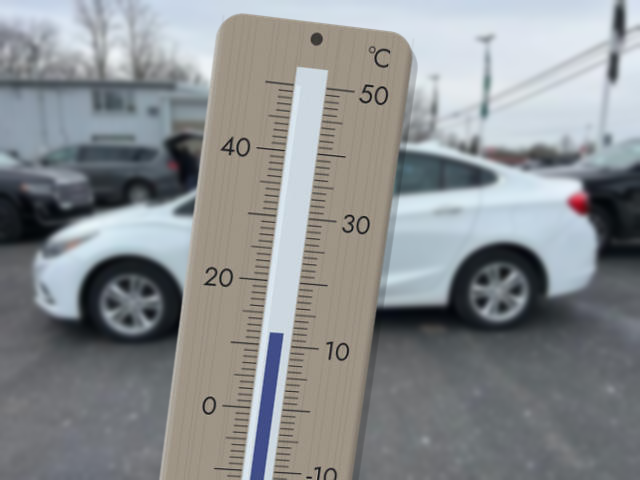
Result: 12; °C
